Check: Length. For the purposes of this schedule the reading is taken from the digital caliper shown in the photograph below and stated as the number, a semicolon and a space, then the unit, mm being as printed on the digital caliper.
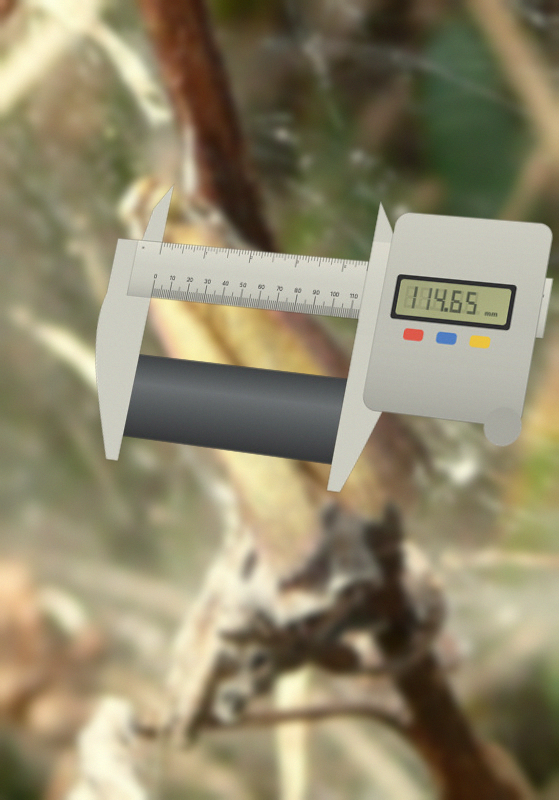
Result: 114.65; mm
